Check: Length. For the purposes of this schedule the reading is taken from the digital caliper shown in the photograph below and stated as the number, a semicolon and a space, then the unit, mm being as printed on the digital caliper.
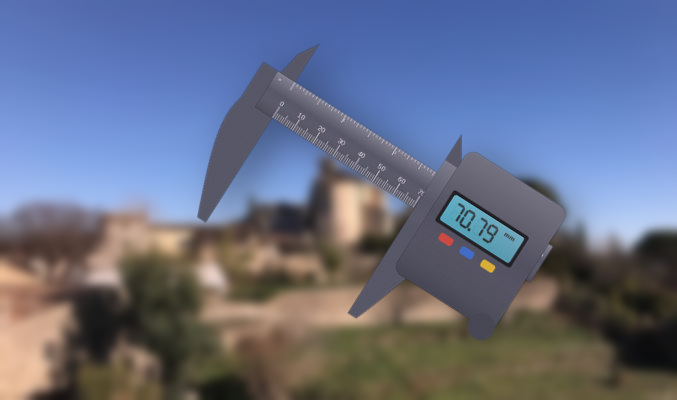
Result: 70.79; mm
